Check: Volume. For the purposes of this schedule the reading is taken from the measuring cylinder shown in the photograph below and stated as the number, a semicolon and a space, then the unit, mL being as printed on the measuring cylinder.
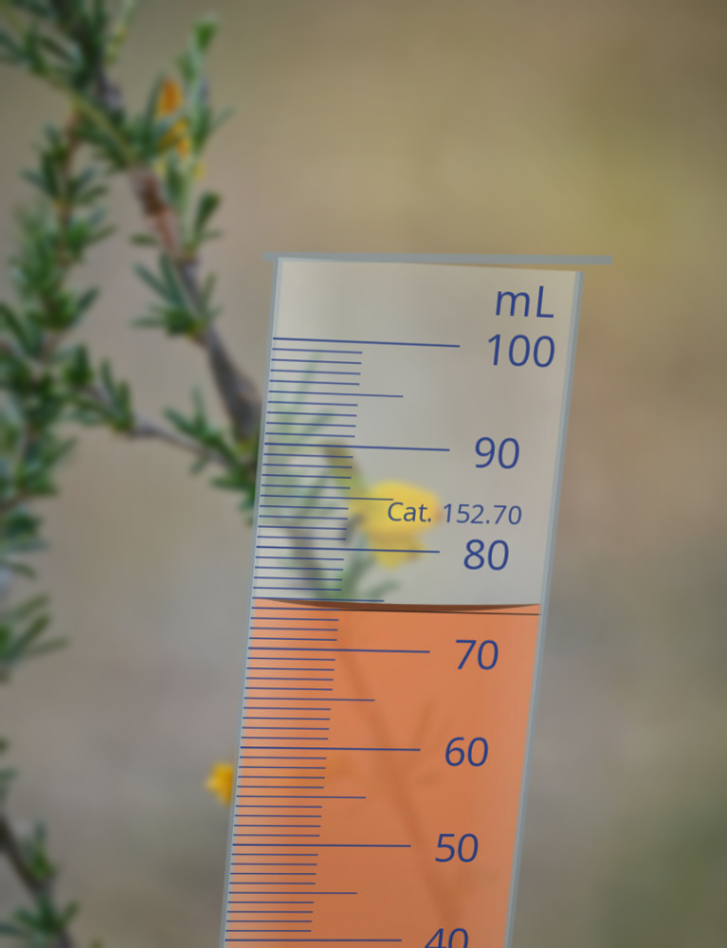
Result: 74; mL
